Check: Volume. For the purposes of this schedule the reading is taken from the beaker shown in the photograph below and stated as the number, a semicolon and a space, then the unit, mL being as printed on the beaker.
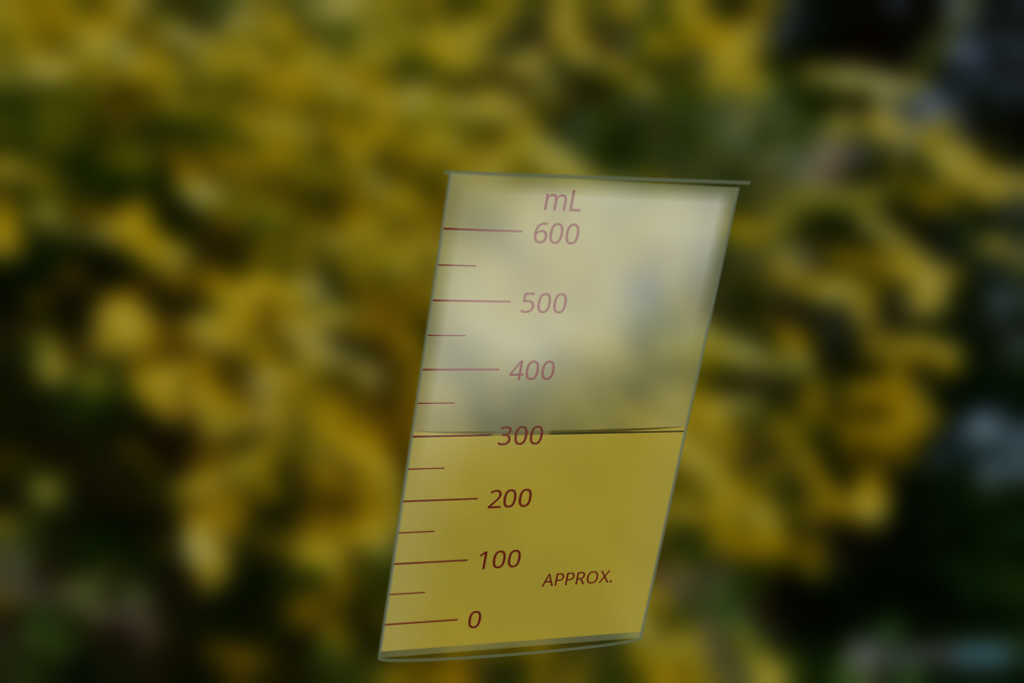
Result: 300; mL
